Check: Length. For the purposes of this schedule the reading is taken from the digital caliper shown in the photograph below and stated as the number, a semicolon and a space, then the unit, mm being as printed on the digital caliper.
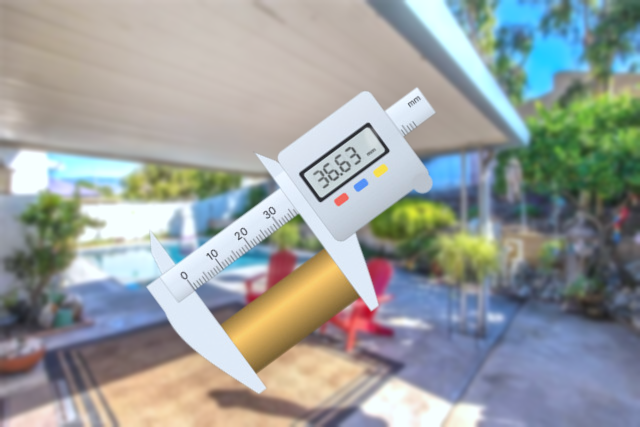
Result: 36.63; mm
